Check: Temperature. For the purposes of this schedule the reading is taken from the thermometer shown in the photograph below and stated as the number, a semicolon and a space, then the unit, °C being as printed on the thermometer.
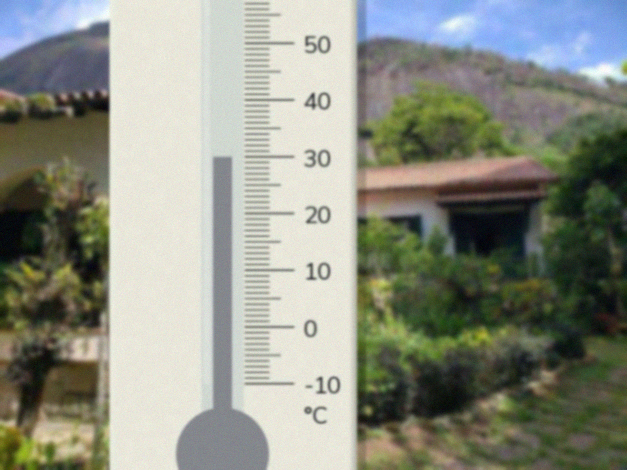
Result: 30; °C
